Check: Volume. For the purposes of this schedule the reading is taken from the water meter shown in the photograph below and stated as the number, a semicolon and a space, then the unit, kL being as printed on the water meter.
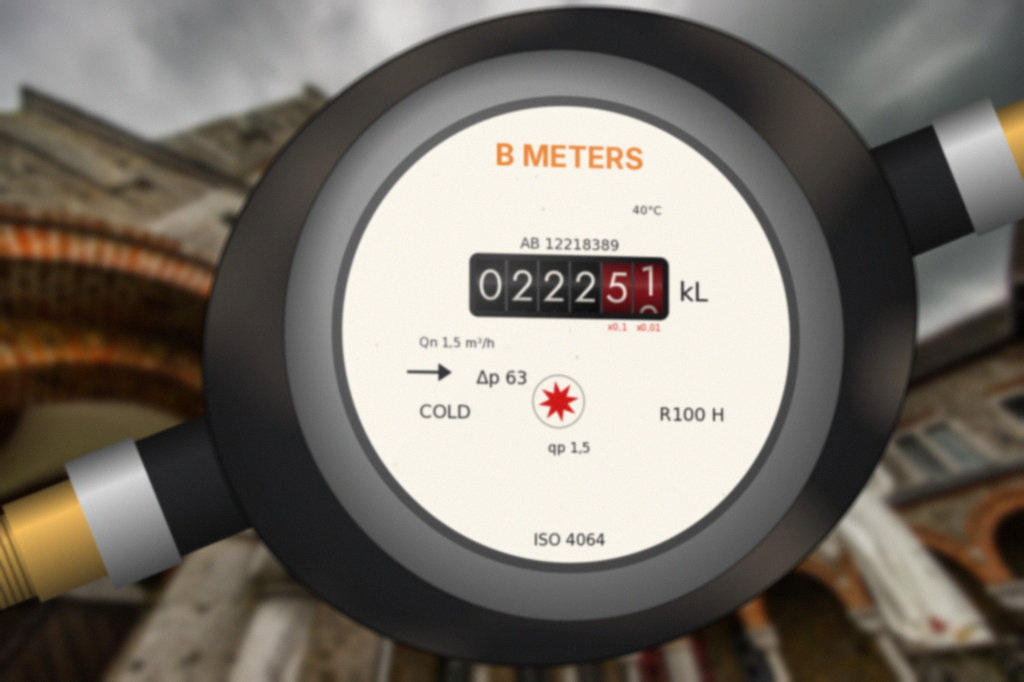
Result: 222.51; kL
